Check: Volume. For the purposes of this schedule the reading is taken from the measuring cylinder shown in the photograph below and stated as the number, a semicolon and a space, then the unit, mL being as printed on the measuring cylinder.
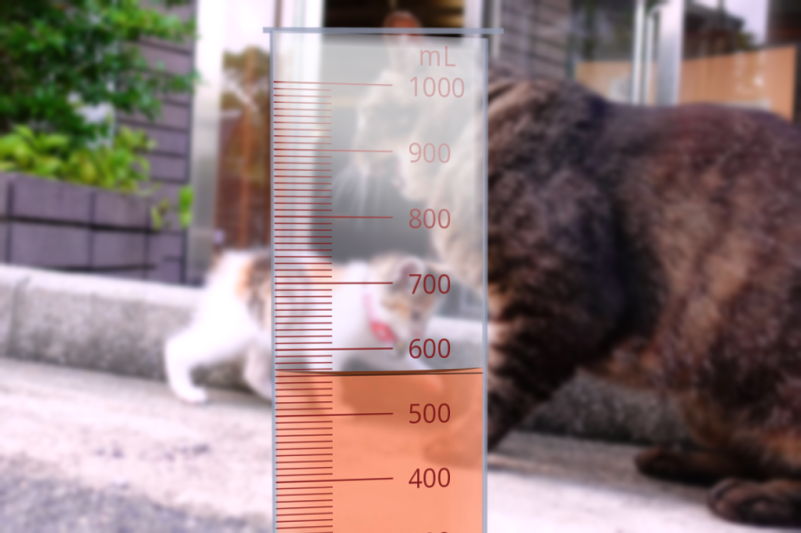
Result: 560; mL
